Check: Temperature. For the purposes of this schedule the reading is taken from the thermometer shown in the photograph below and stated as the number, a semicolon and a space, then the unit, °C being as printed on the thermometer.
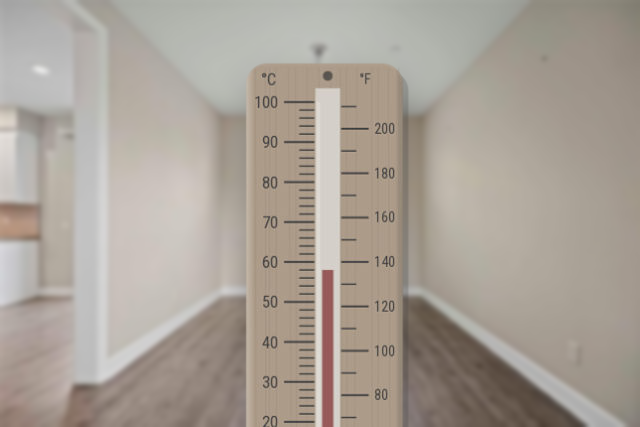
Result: 58; °C
